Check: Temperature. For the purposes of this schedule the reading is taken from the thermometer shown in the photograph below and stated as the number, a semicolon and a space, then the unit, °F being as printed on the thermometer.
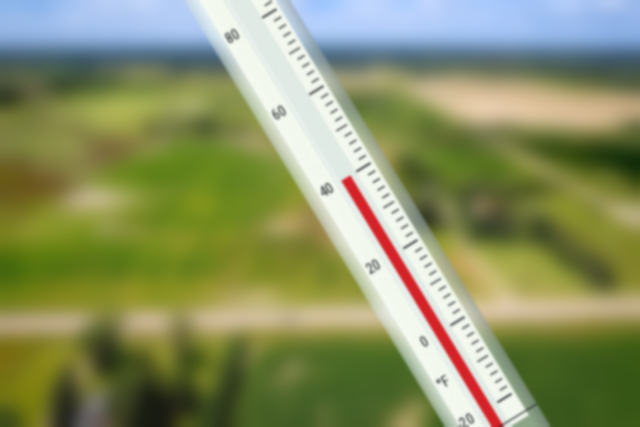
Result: 40; °F
